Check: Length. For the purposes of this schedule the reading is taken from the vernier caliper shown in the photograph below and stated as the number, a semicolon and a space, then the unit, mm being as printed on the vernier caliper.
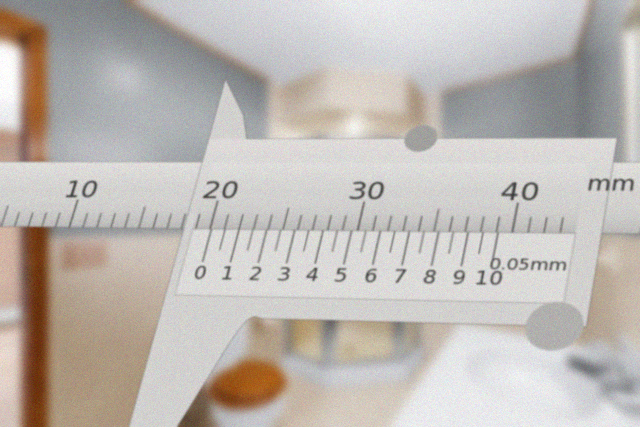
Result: 20.1; mm
